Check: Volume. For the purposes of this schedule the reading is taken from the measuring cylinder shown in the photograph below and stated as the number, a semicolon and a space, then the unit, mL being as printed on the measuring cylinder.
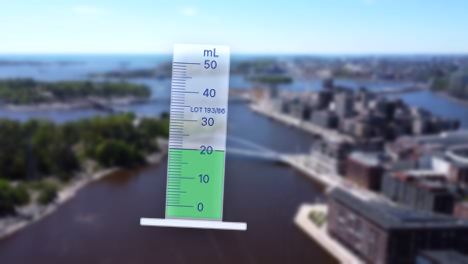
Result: 20; mL
